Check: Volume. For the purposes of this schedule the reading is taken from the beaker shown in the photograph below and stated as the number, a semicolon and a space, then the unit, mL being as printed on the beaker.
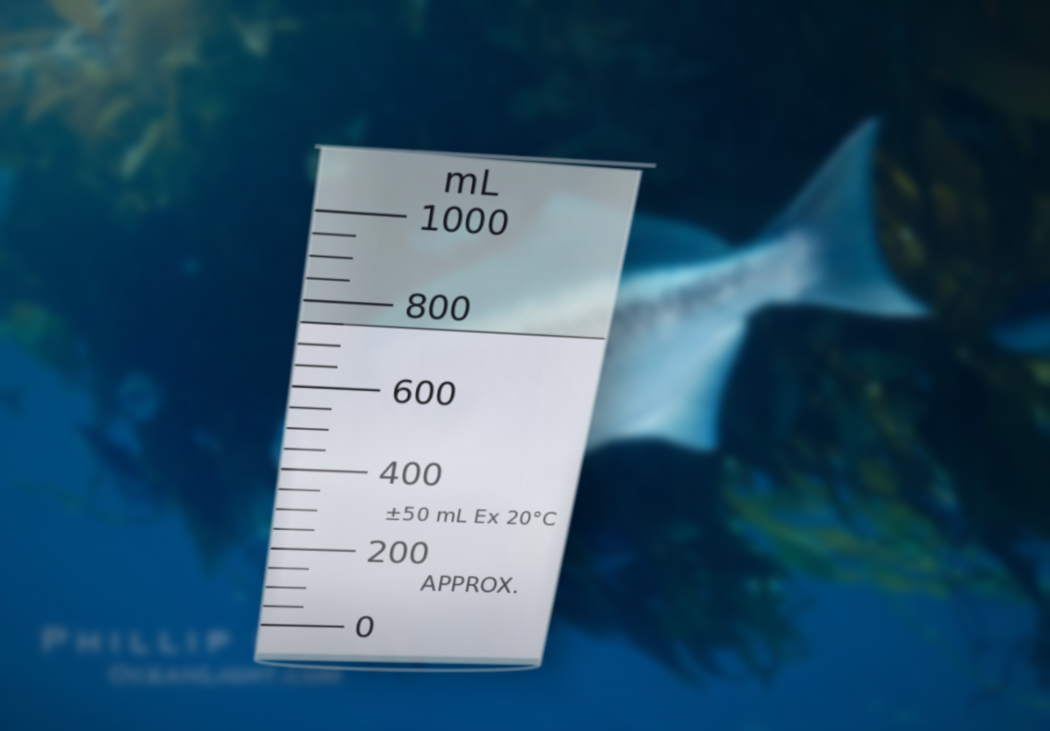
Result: 750; mL
